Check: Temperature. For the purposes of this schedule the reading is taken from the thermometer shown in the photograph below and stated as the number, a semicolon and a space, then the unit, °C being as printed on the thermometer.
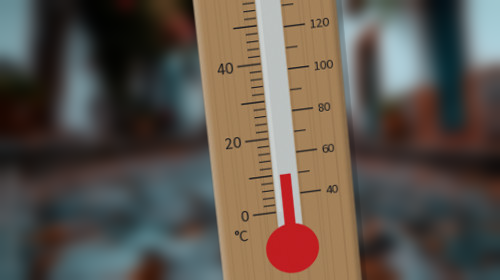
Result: 10; °C
